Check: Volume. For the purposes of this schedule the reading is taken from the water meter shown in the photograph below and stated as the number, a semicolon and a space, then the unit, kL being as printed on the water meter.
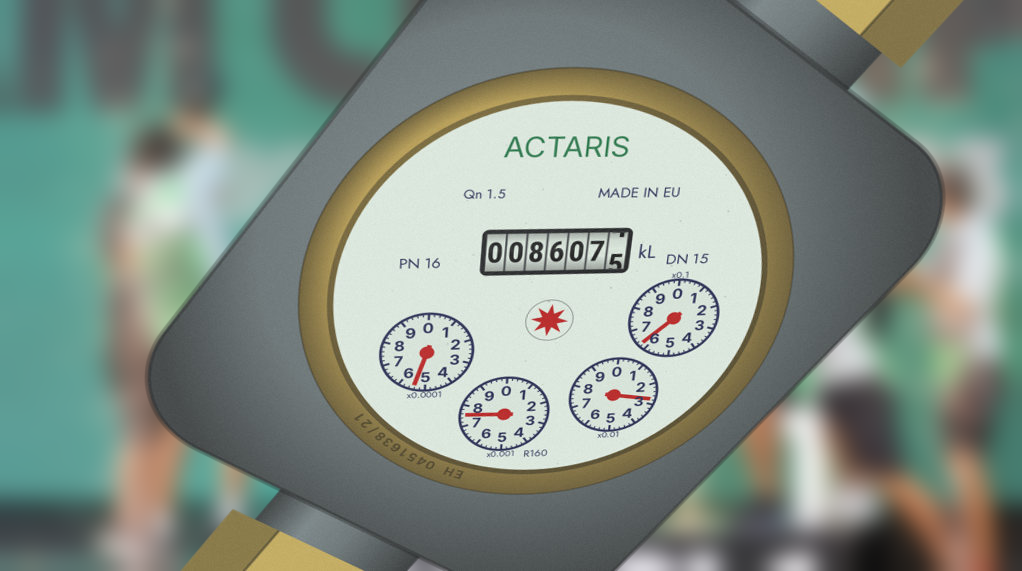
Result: 86074.6275; kL
